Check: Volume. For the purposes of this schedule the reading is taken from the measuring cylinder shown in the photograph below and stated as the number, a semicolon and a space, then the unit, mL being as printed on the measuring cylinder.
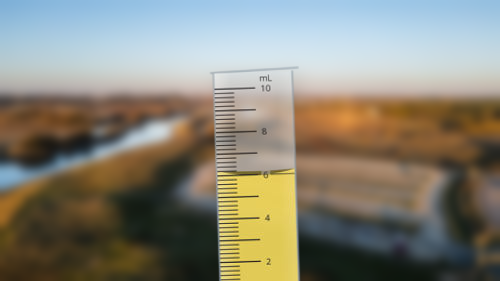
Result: 6; mL
